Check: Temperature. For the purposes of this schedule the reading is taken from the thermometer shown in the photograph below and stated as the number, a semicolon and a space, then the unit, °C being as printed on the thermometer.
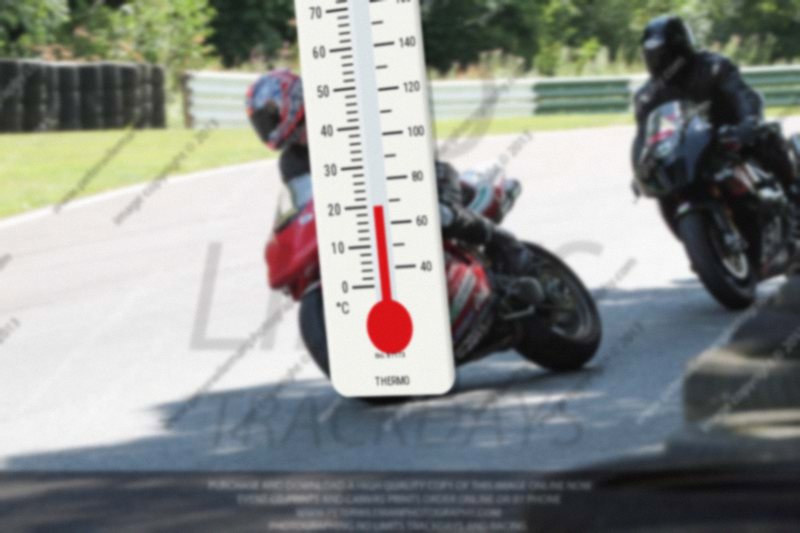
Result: 20; °C
